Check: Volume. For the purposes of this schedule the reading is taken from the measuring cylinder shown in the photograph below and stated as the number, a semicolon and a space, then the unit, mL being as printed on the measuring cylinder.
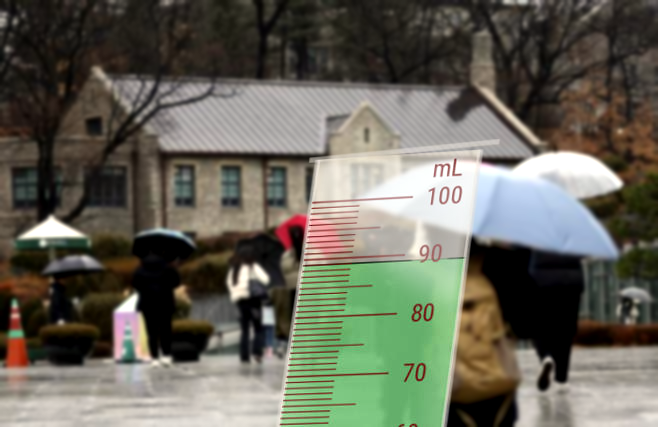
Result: 89; mL
